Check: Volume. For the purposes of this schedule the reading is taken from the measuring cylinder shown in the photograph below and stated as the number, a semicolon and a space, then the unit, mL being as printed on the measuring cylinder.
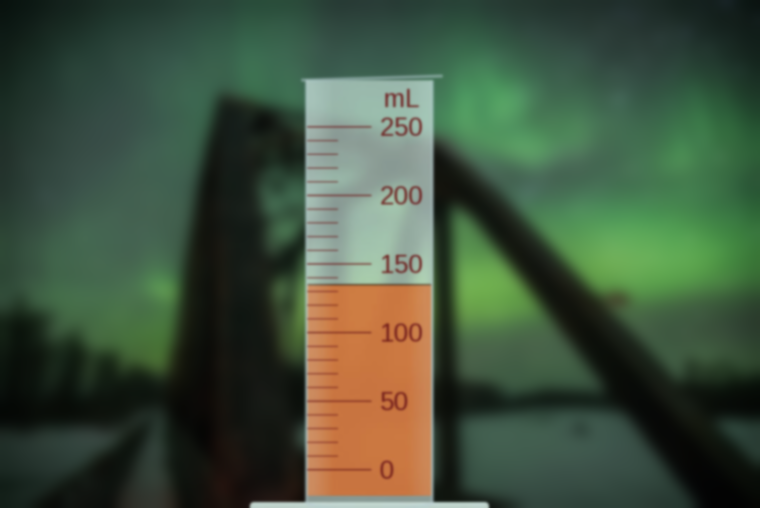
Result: 135; mL
